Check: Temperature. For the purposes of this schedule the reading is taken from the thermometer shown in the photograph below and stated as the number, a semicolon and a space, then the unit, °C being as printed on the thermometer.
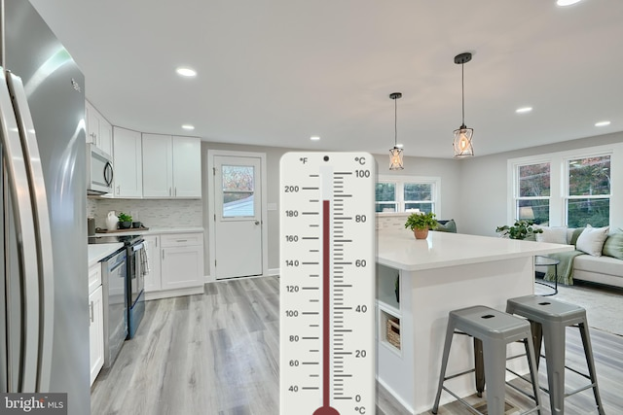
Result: 88; °C
